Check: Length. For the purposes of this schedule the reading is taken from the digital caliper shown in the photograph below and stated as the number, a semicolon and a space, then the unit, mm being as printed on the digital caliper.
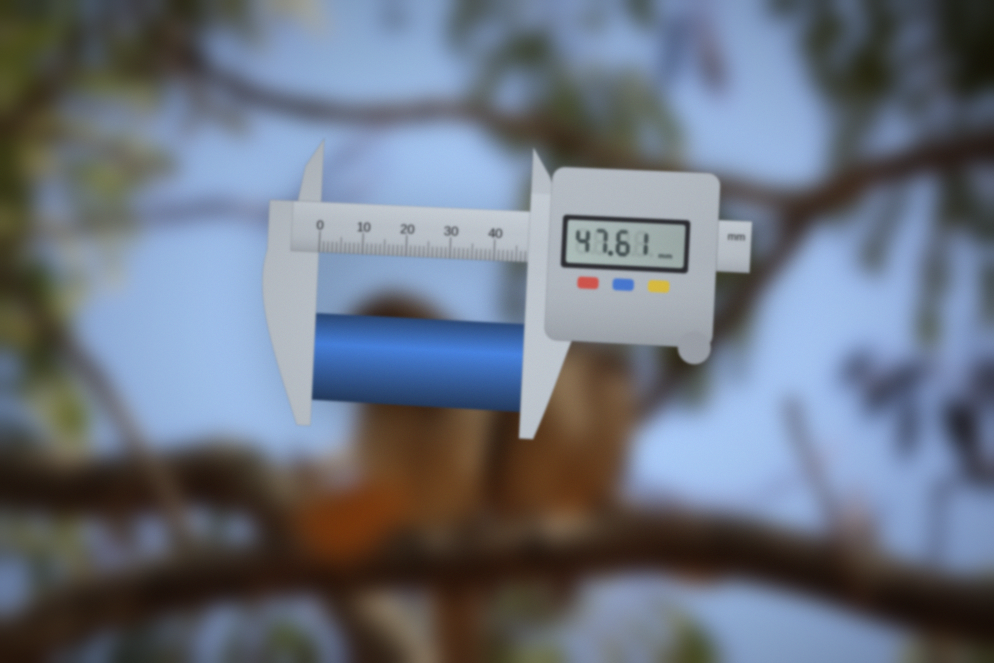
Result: 47.61; mm
